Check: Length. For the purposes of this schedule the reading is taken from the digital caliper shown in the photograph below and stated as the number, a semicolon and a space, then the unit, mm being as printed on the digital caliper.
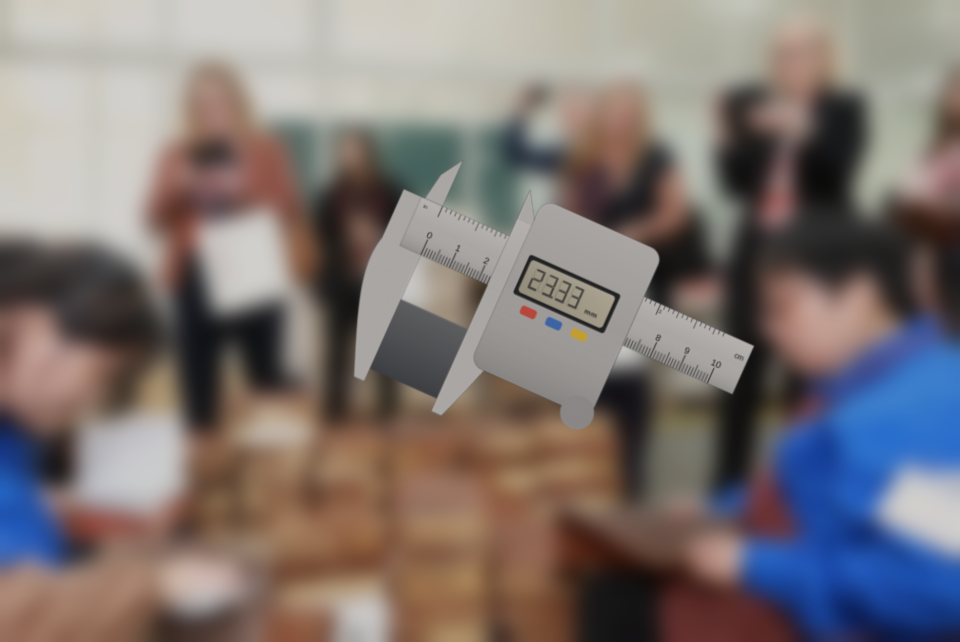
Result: 23.33; mm
